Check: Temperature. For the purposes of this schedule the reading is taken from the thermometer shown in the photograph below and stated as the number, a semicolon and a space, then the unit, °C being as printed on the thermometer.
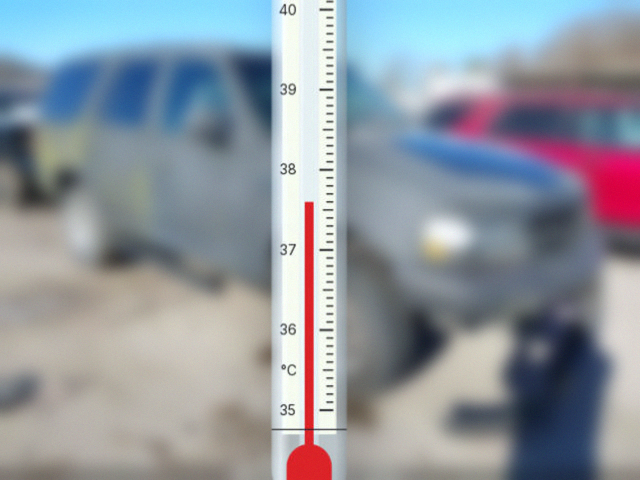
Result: 37.6; °C
